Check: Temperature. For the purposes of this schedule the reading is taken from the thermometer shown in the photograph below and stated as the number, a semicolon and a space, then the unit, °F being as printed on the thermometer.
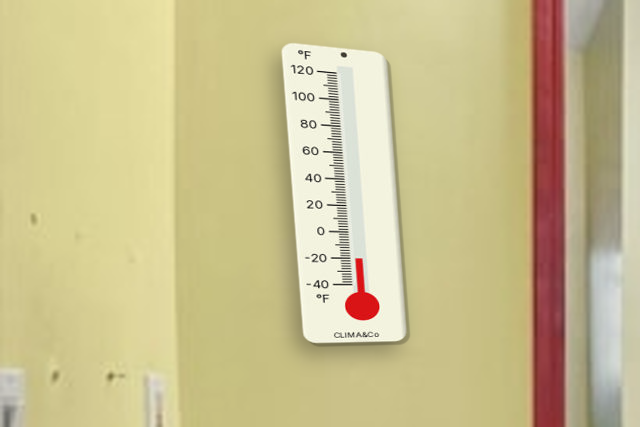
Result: -20; °F
